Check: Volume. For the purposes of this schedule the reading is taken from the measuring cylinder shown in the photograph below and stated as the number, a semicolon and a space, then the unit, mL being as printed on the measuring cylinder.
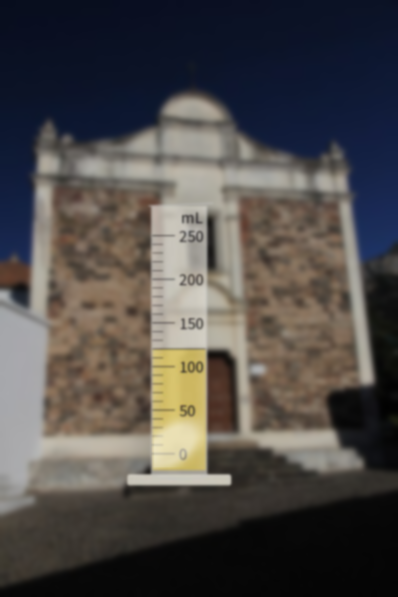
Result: 120; mL
